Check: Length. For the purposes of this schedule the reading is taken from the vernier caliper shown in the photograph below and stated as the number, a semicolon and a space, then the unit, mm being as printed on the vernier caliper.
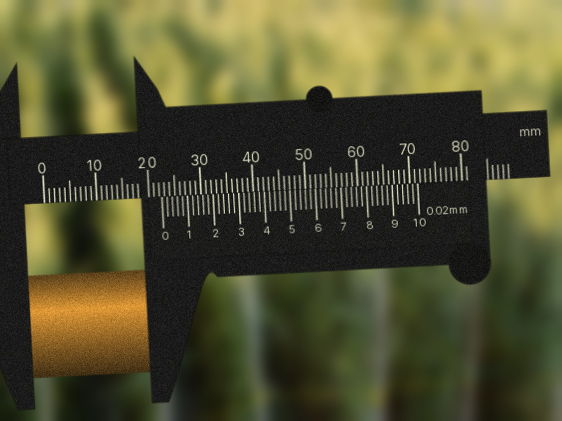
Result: 22.5; mm
